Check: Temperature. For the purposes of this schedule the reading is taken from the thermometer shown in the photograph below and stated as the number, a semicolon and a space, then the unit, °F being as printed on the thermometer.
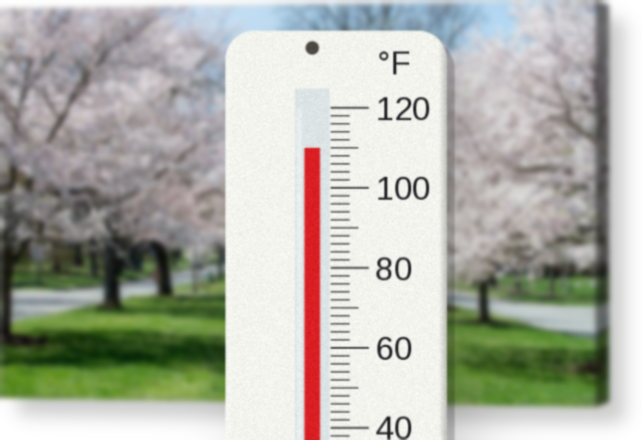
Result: 110; °F
